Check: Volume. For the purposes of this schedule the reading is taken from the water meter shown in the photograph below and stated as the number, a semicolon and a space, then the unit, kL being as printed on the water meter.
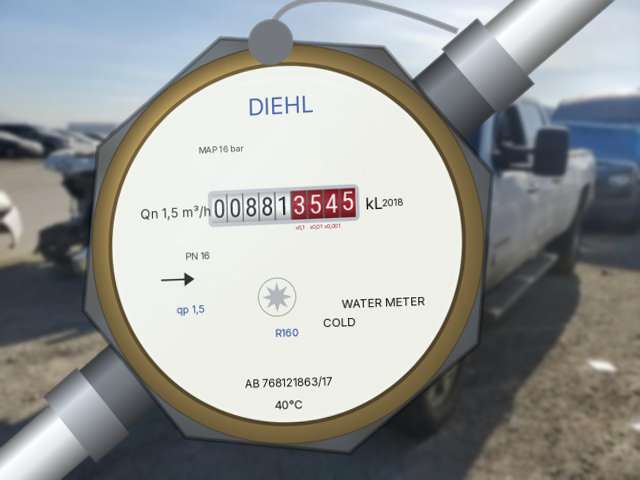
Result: 881.3545; kL
